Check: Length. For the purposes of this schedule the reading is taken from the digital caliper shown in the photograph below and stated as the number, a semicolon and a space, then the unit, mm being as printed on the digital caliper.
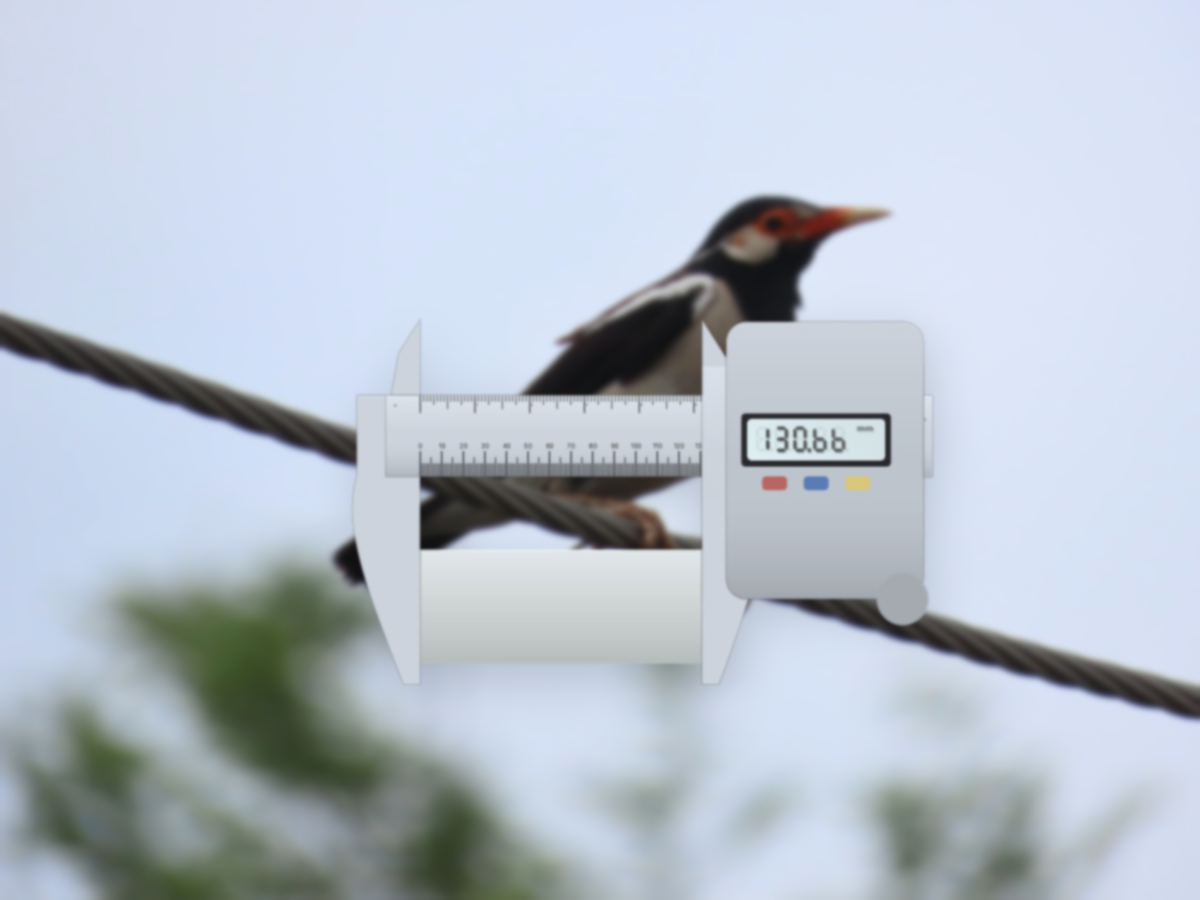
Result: 130.66; mm
